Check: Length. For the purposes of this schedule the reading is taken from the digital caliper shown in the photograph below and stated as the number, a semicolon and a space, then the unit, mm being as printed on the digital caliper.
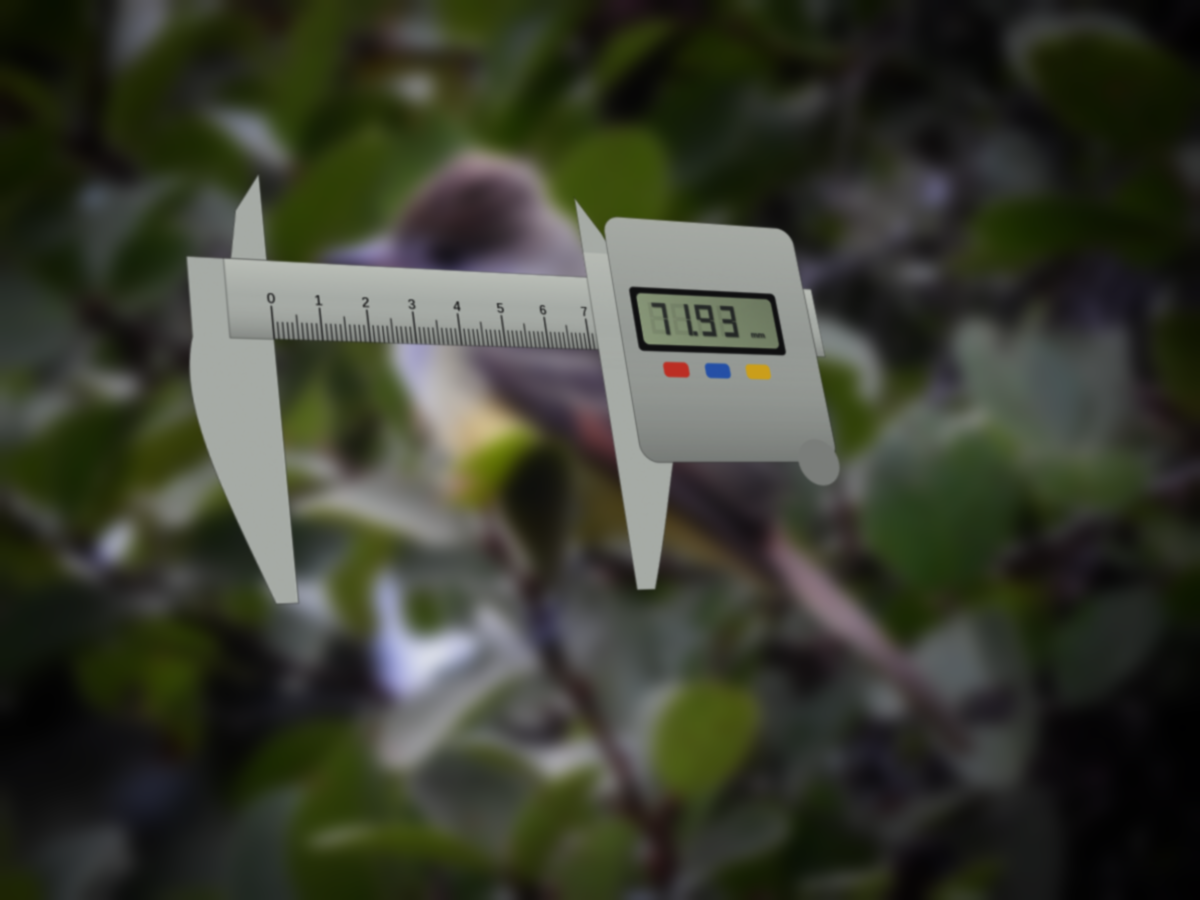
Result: 71.93; mm
